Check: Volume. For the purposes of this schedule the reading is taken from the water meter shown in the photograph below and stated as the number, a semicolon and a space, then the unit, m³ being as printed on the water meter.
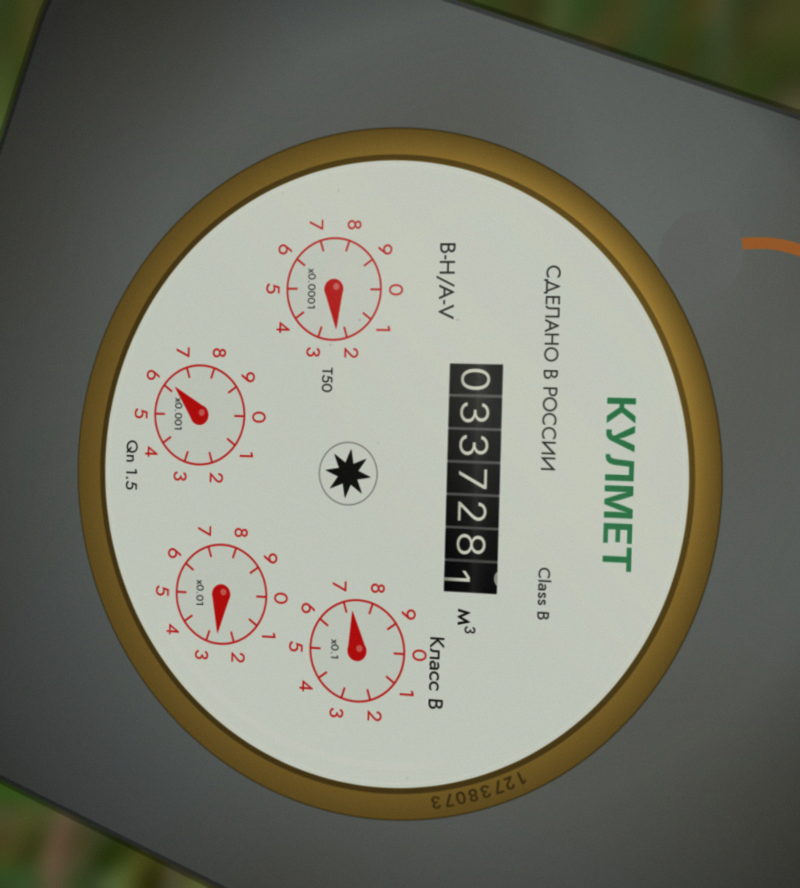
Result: 337280.7262; m³
